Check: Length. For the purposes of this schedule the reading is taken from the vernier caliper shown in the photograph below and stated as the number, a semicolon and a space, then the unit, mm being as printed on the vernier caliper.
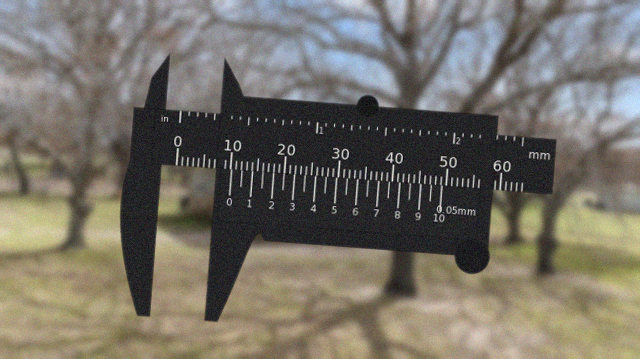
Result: 10.2; mm
